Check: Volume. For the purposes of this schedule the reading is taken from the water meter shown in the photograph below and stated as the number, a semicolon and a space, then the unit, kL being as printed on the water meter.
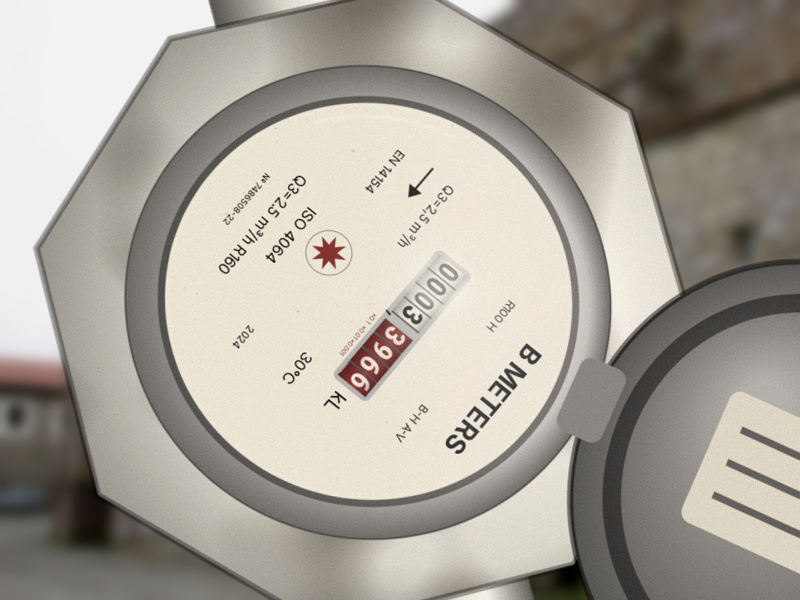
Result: 3.3966; kL
